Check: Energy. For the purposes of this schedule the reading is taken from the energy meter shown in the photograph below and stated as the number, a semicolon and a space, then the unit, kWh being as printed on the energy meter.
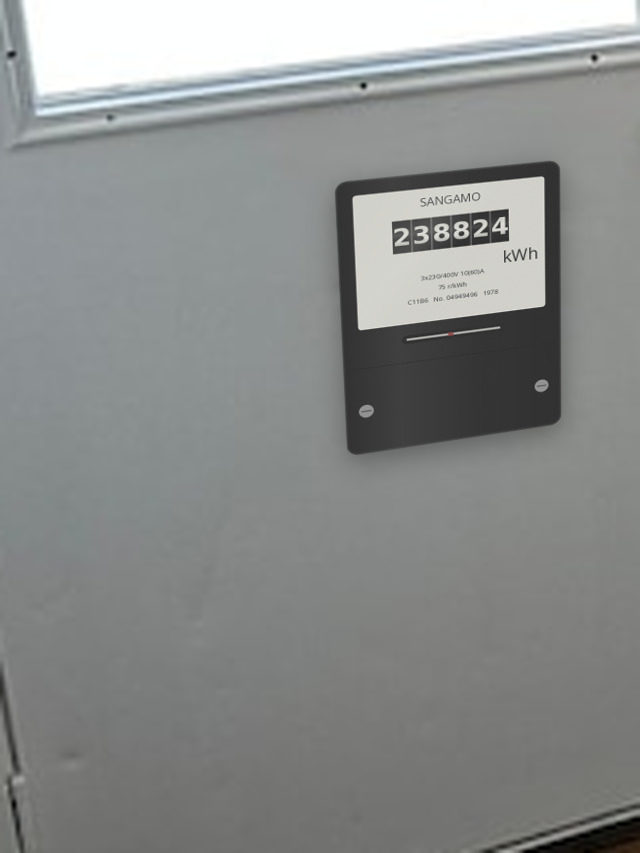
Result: 238824; kWh
